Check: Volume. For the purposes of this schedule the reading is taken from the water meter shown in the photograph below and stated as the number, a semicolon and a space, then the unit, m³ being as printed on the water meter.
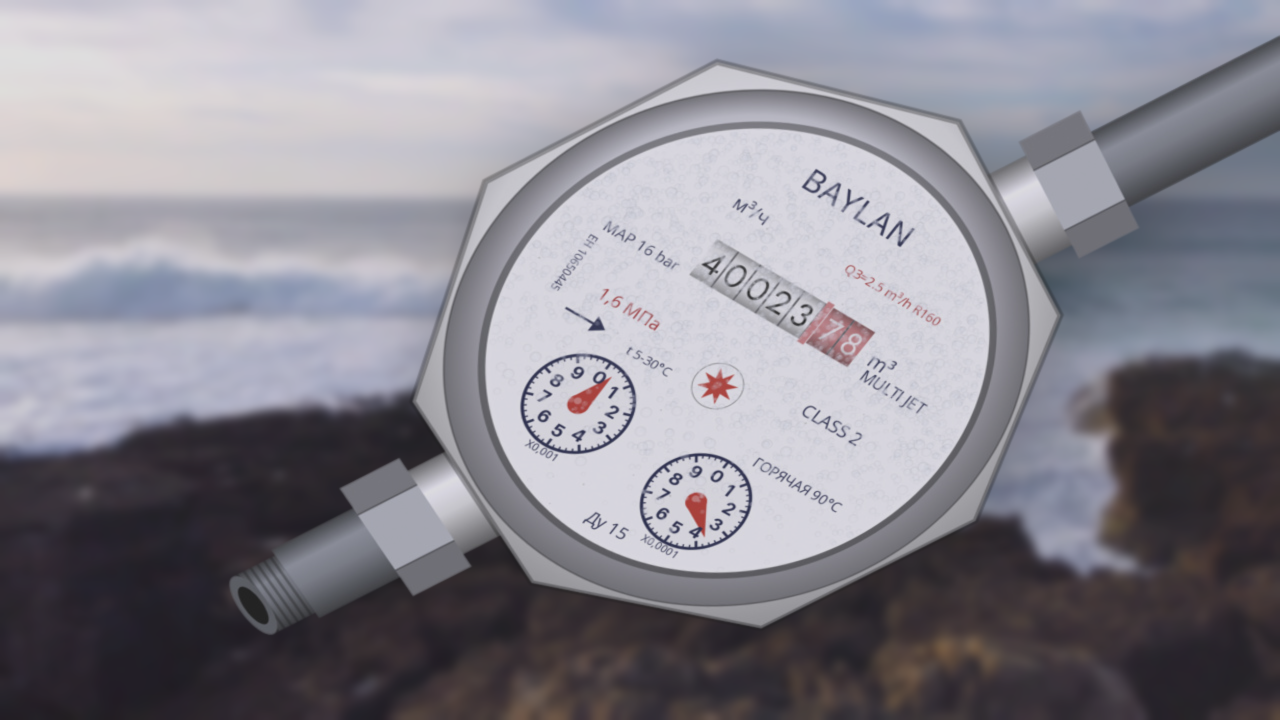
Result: 40023.7803; m³
